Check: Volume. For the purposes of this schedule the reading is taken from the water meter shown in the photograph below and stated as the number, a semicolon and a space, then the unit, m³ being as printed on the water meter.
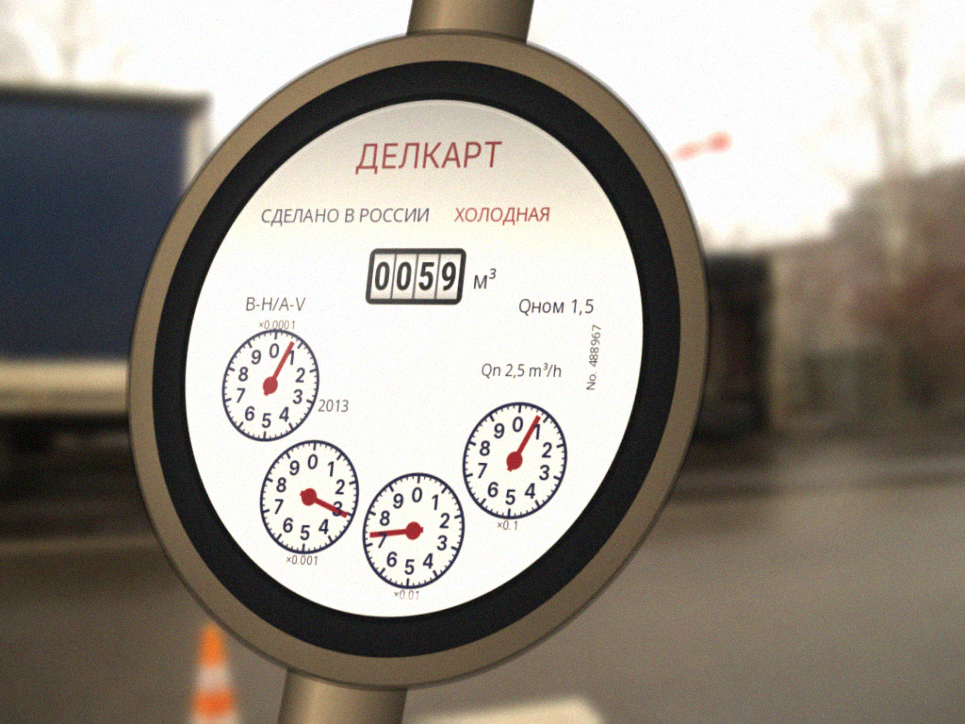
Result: 59.0730; m³
